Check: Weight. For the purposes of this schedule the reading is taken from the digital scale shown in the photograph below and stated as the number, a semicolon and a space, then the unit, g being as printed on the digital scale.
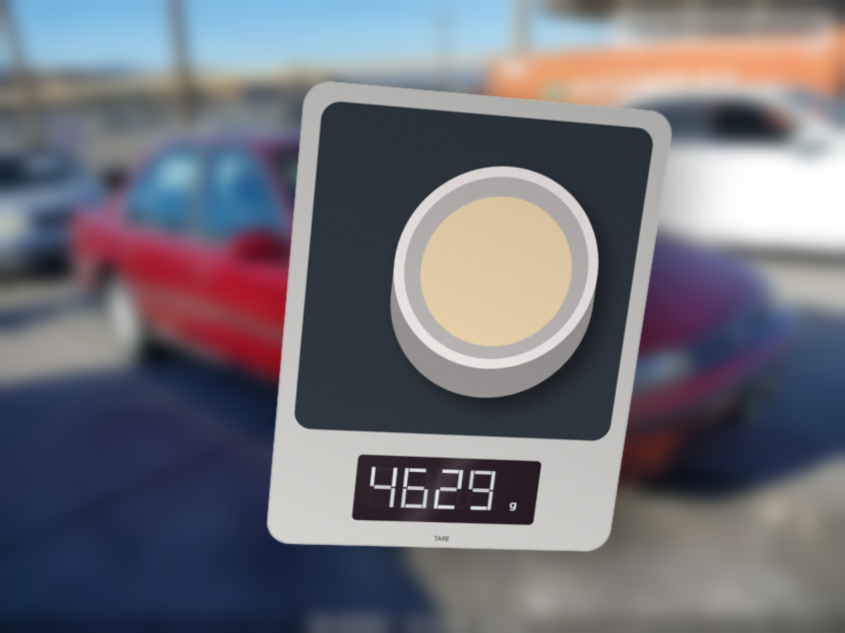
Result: 4629; g
